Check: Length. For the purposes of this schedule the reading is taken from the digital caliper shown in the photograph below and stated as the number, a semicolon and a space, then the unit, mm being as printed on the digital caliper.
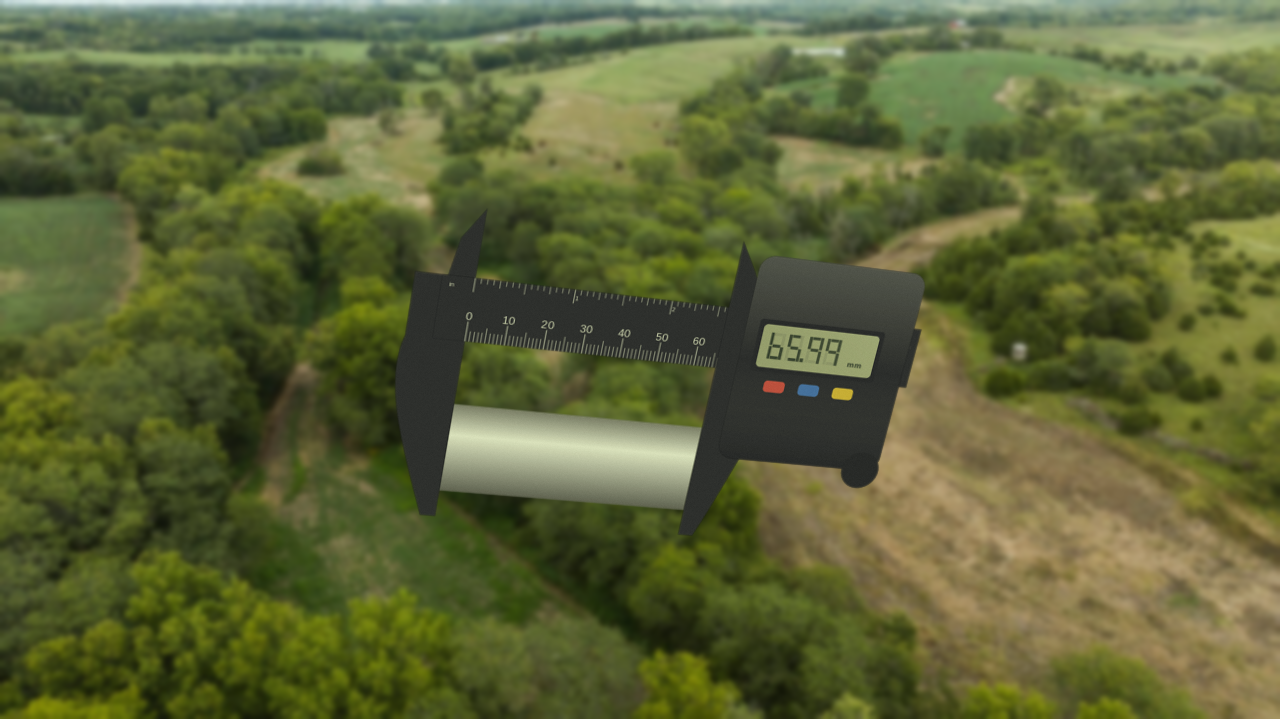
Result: 65.99; mm
